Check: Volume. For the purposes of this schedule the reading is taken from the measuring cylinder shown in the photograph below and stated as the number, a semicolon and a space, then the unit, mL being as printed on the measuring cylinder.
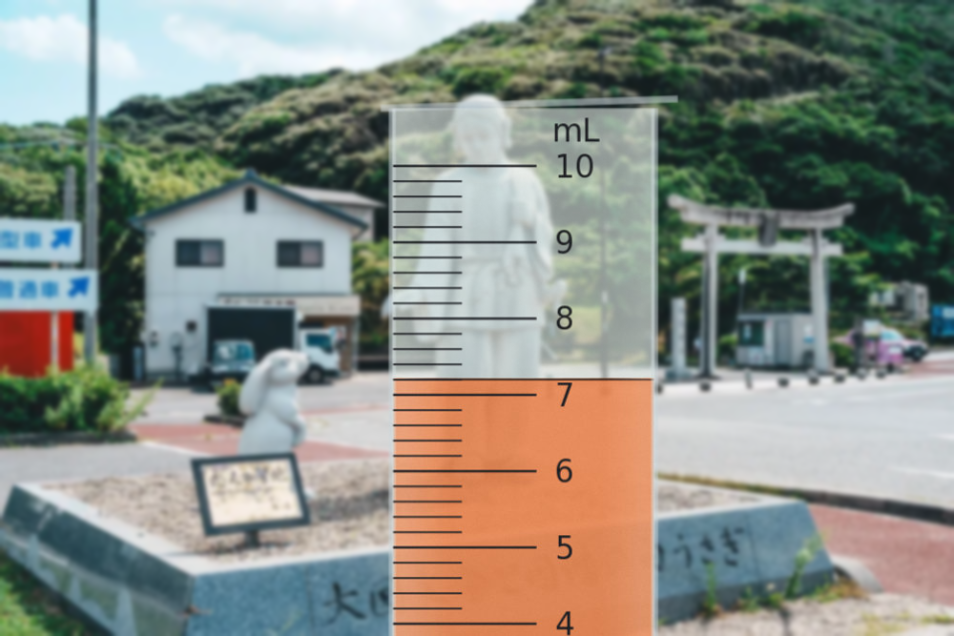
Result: 7.2; mL
